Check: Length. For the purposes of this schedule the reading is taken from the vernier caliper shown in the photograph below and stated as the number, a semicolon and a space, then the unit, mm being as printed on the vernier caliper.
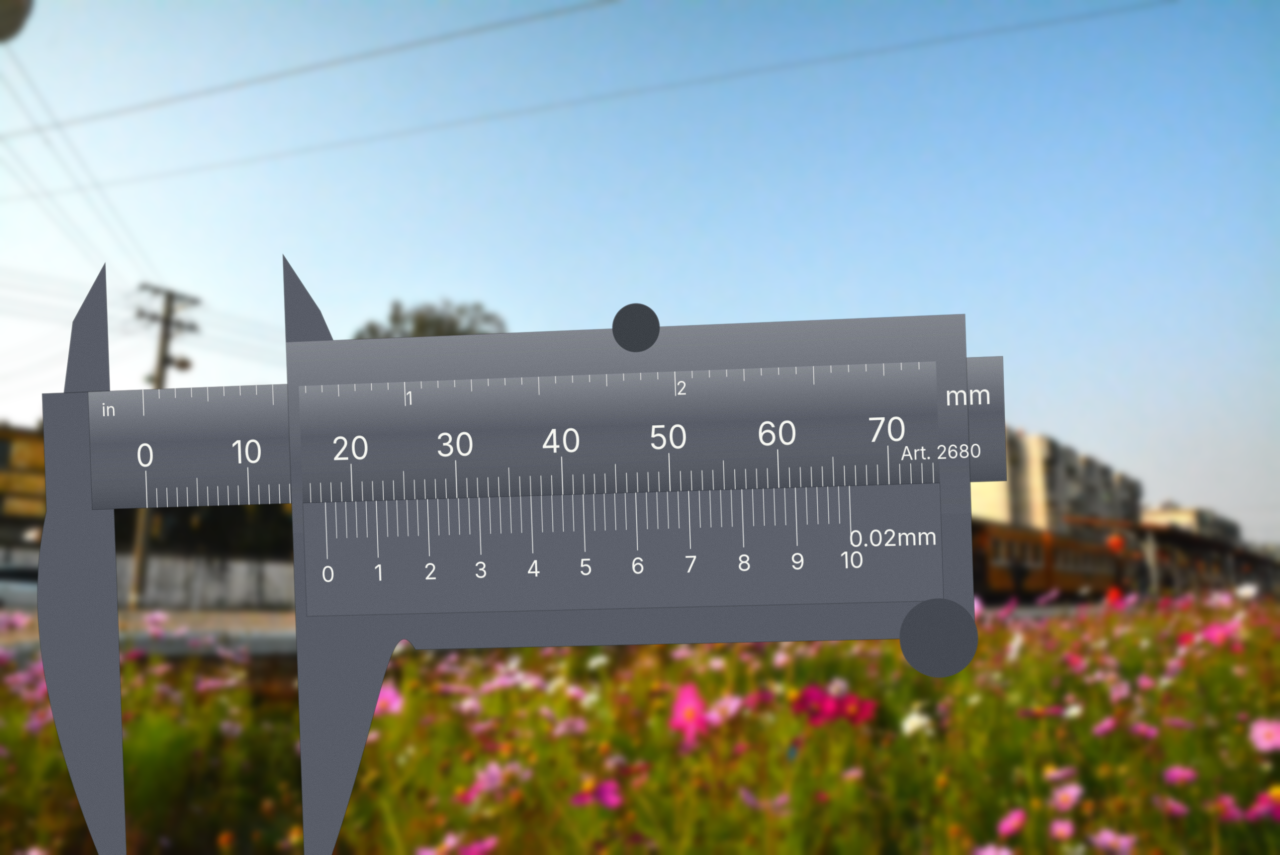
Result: 17.4; mm
